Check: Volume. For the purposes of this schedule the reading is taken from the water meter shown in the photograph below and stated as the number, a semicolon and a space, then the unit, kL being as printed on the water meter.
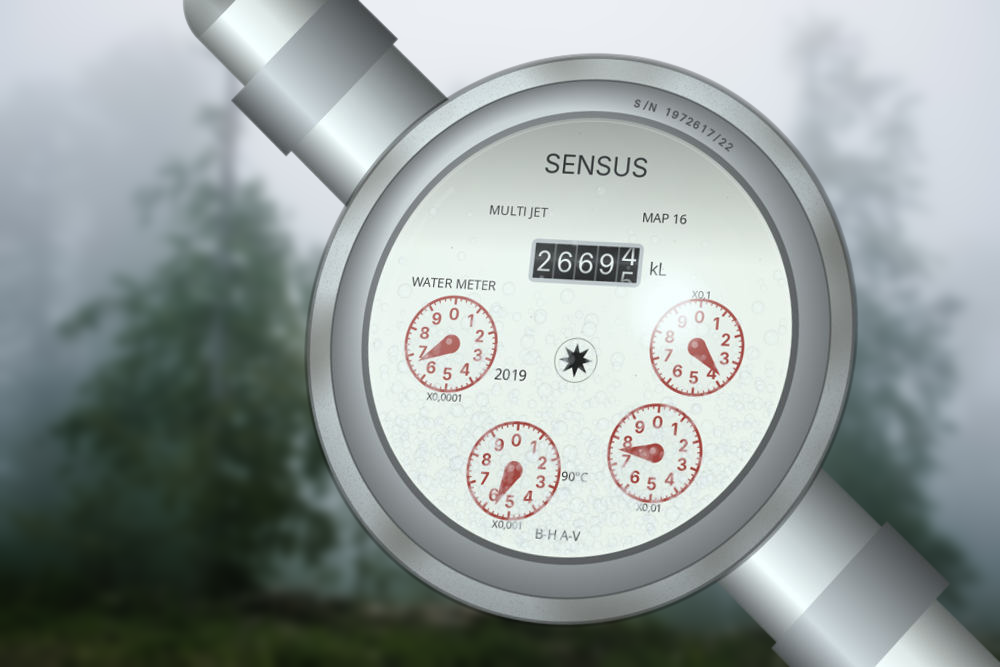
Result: 26694.3756; kL
